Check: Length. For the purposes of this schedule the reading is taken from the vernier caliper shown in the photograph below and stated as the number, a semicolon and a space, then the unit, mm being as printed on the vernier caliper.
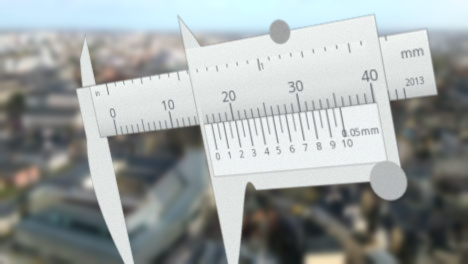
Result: 16.5; mm
